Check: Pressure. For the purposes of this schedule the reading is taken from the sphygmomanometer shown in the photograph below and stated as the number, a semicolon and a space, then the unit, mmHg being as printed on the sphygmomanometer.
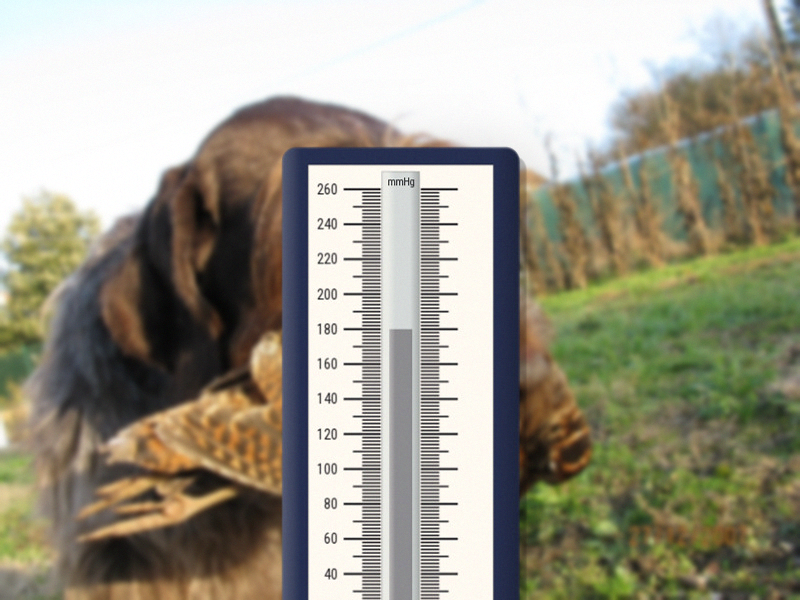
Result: 180; mmHg
